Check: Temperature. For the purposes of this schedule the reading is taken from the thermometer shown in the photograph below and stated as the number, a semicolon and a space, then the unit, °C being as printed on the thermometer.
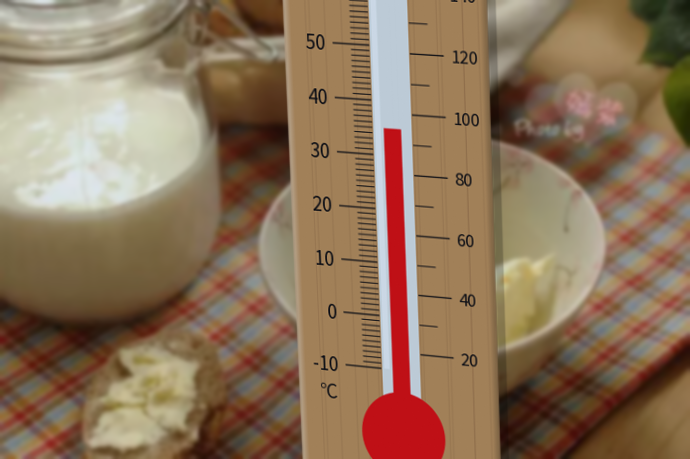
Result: 35; °C
